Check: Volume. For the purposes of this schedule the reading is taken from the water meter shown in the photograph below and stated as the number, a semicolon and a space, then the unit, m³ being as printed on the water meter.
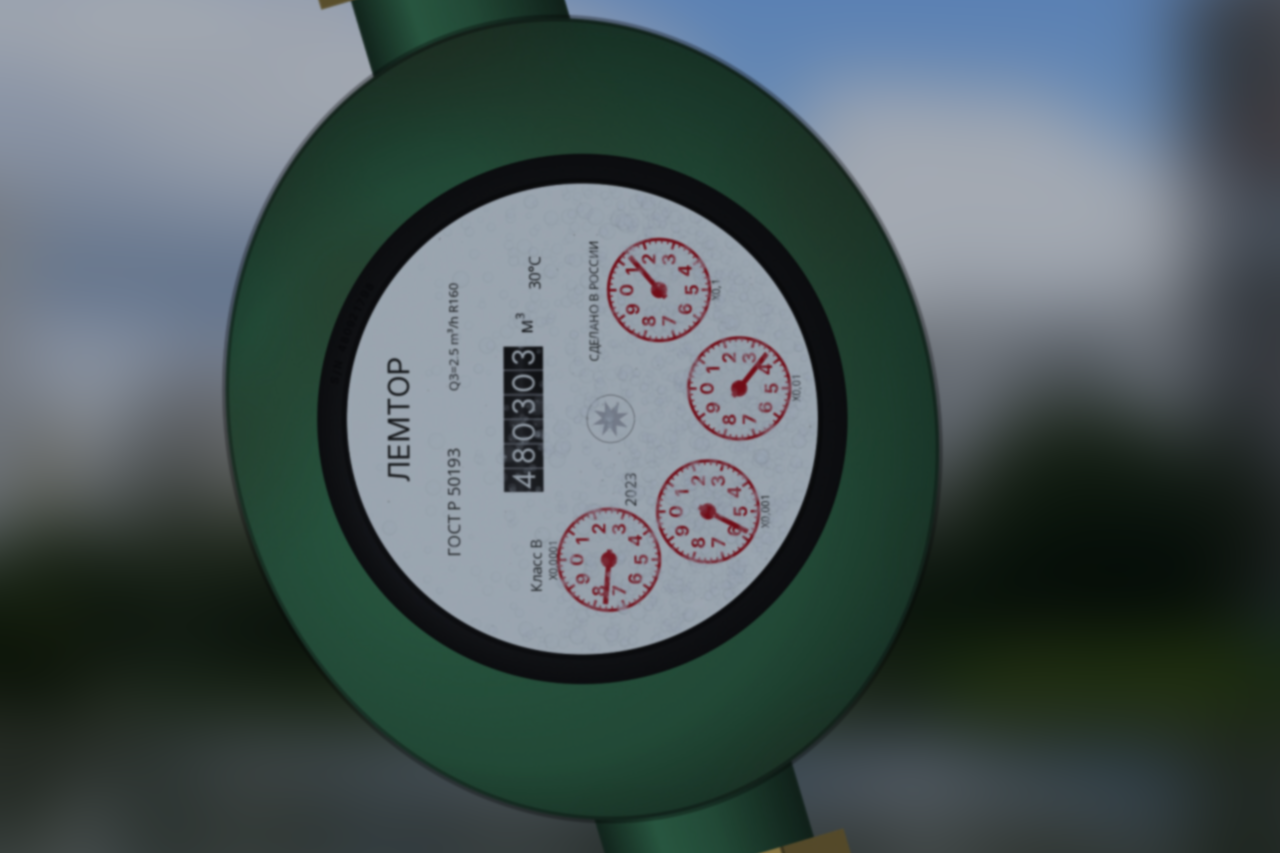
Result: 480303.1357; m³
